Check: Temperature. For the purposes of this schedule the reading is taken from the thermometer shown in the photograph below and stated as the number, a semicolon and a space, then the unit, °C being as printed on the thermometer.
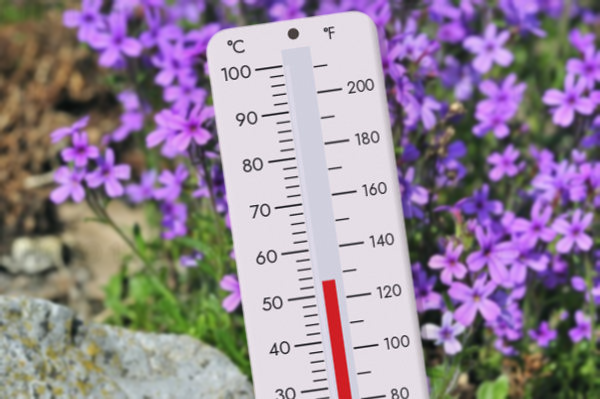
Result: 53; °C
